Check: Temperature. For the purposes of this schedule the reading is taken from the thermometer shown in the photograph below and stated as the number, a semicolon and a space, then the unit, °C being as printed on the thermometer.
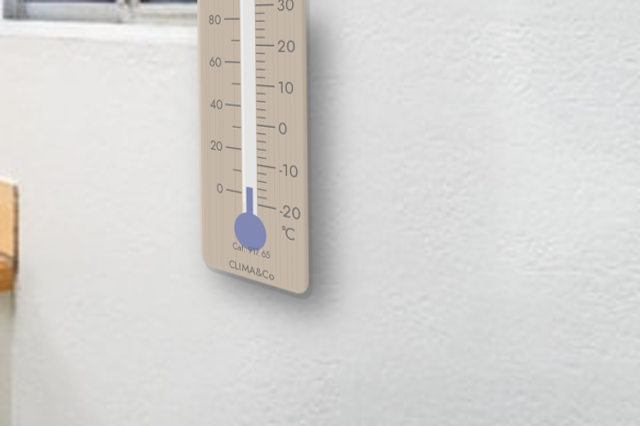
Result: -16; °C
